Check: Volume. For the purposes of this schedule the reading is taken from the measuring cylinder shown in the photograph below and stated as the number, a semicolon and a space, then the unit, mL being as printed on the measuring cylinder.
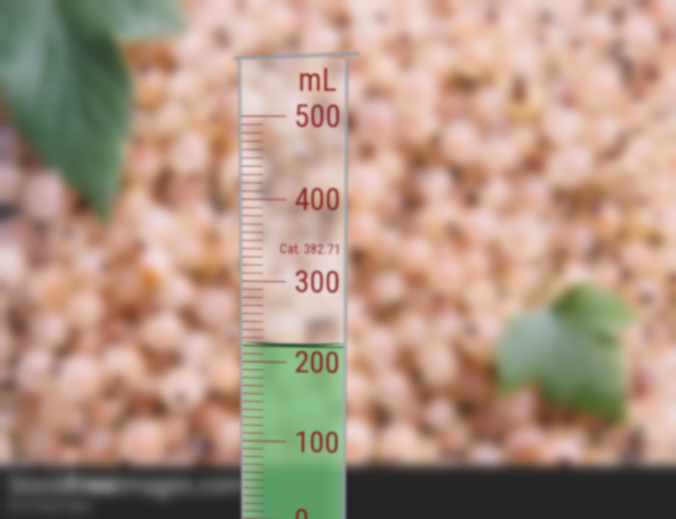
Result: 220; mL
